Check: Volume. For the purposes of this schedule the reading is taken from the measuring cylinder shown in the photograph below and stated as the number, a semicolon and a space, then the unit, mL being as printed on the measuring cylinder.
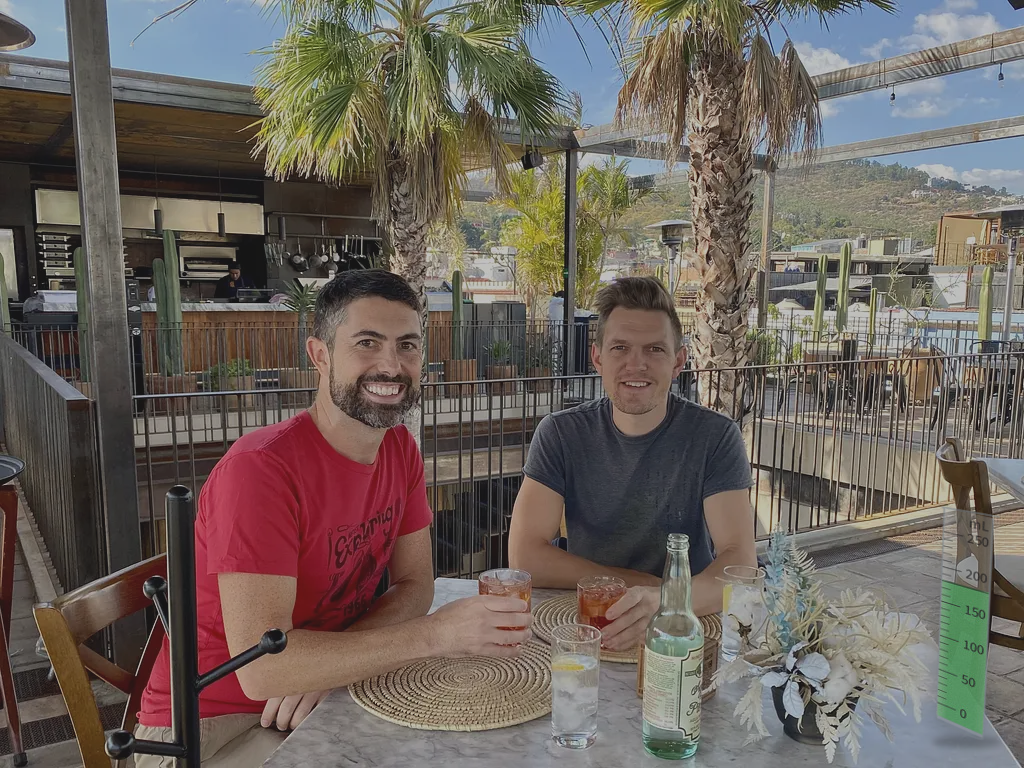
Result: 180; mL
